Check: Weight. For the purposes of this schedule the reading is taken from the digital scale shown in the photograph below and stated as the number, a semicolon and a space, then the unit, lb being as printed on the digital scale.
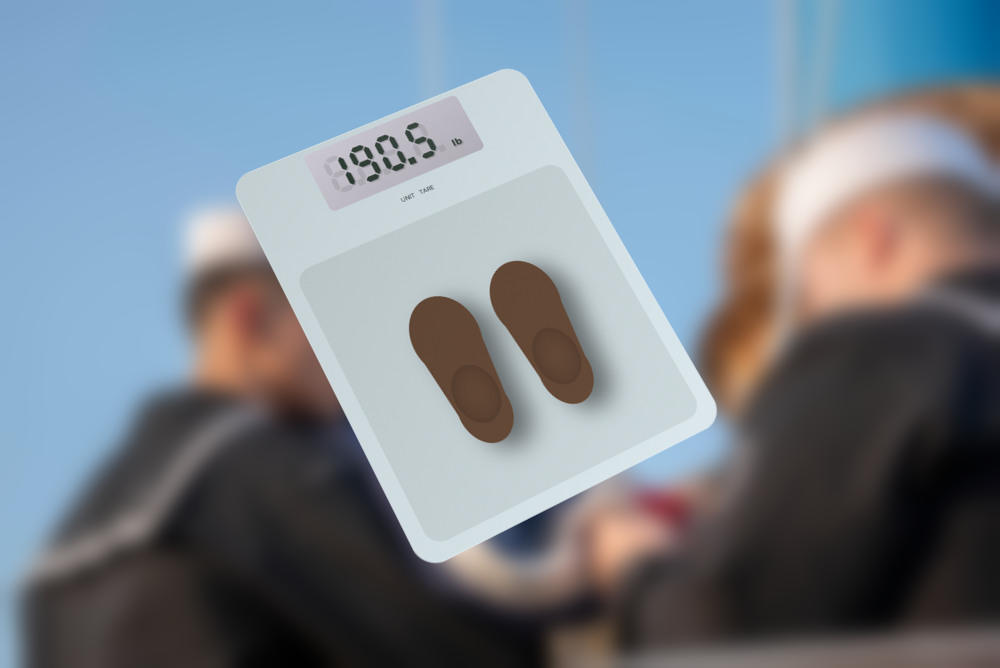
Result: 190.5; lb
